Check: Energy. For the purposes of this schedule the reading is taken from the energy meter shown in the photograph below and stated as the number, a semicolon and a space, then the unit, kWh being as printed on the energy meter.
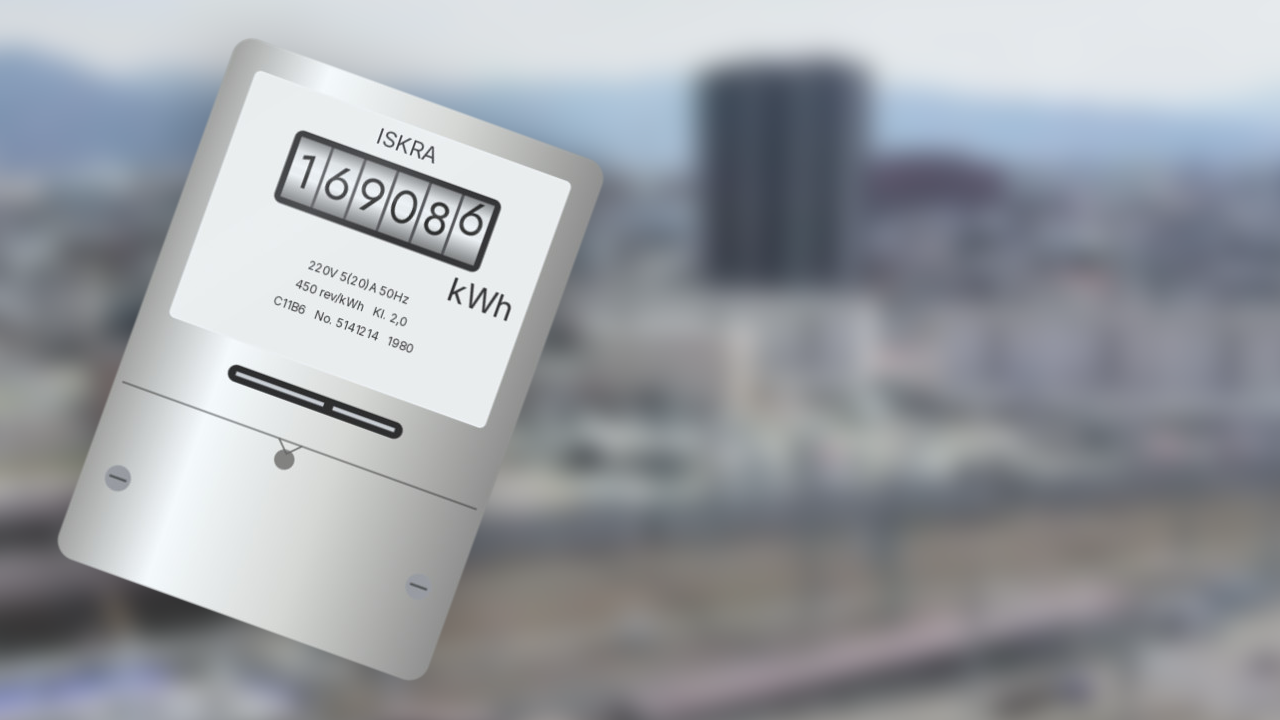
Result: 169086; kWh
